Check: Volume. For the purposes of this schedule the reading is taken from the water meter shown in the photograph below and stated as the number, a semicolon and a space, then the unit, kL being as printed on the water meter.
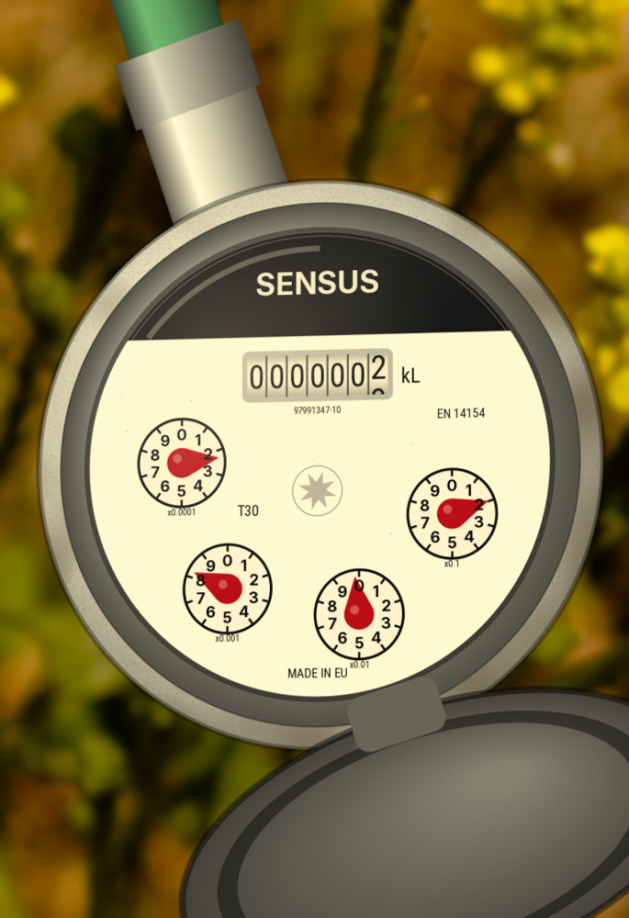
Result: 2.1982; kL
